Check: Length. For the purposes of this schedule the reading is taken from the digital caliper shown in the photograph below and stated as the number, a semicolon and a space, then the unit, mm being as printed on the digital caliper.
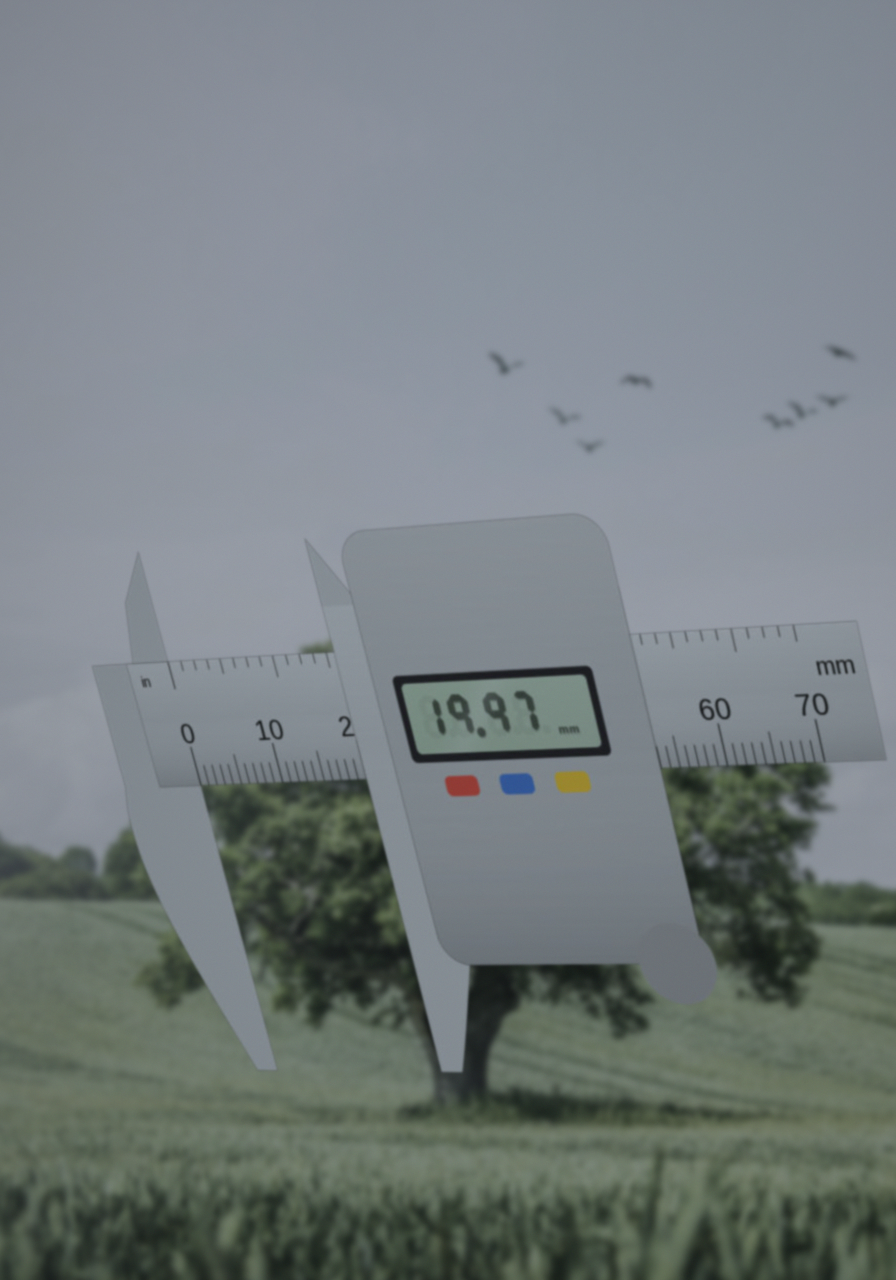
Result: 19.97; mm
